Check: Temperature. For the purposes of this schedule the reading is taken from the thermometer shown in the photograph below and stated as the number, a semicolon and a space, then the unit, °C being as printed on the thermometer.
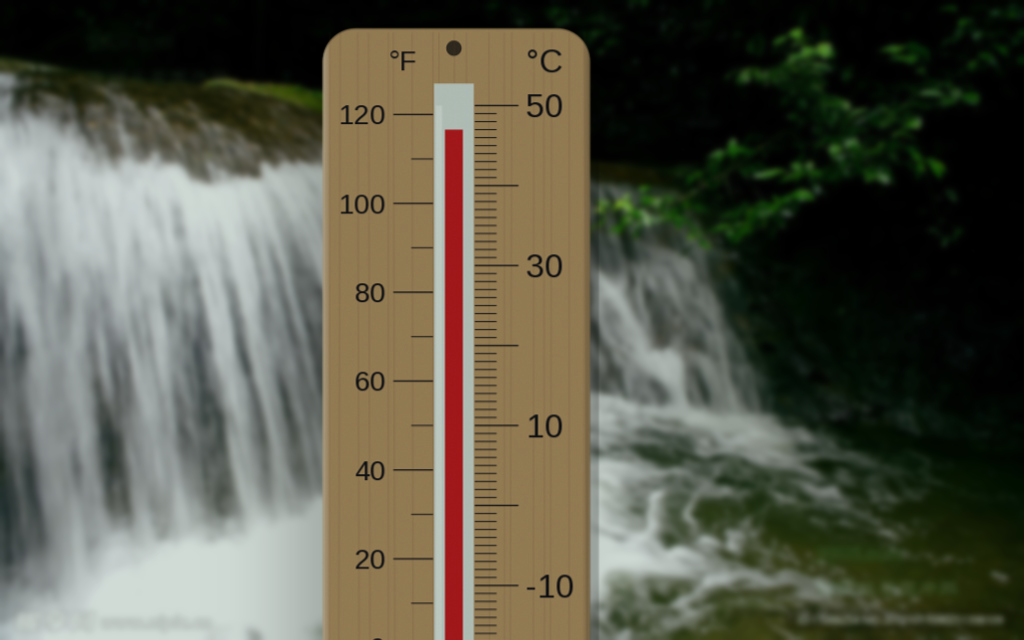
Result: 47; °C
